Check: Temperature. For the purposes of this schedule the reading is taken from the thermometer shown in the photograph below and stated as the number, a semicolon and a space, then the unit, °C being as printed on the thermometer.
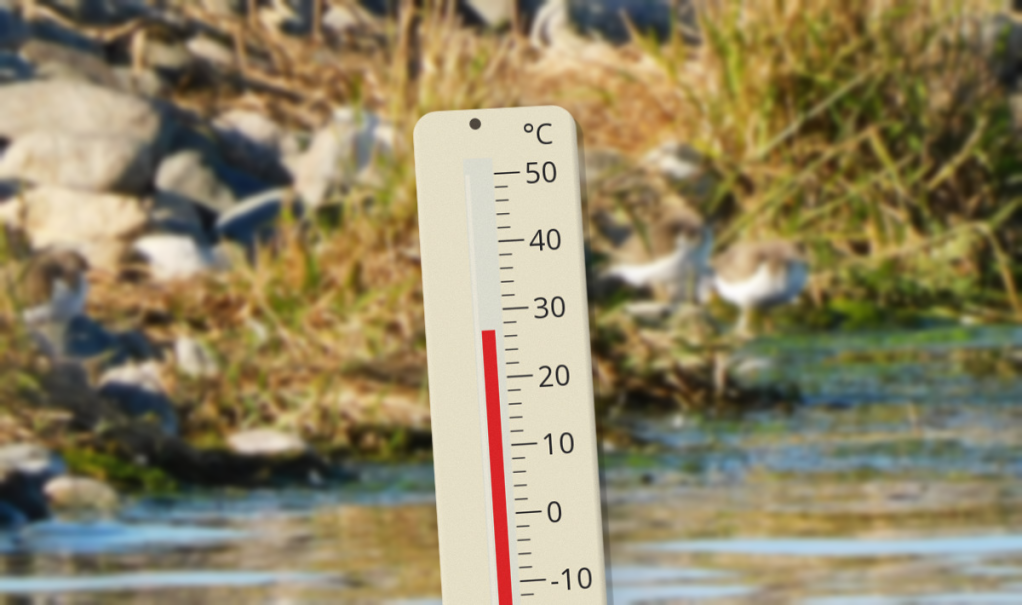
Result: 27; °C
